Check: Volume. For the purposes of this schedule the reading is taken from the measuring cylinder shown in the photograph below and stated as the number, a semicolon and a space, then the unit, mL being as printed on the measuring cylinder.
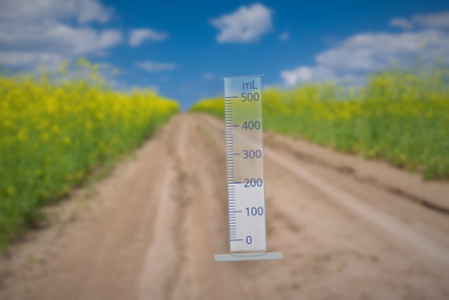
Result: 200; mL
